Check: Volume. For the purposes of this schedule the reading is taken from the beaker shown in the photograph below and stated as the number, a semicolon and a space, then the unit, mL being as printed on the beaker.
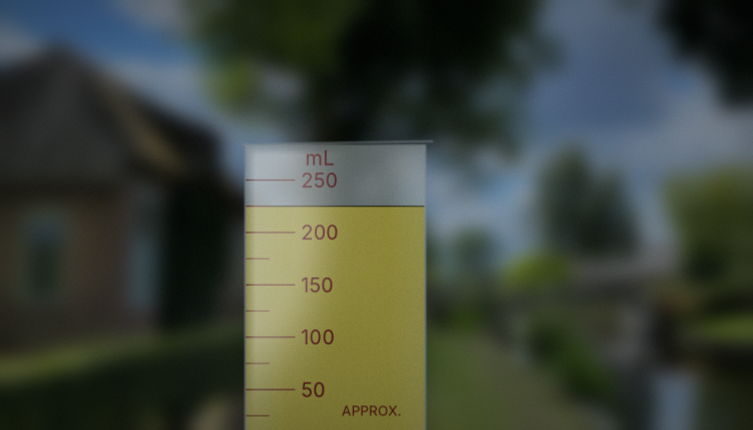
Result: 225; mL
